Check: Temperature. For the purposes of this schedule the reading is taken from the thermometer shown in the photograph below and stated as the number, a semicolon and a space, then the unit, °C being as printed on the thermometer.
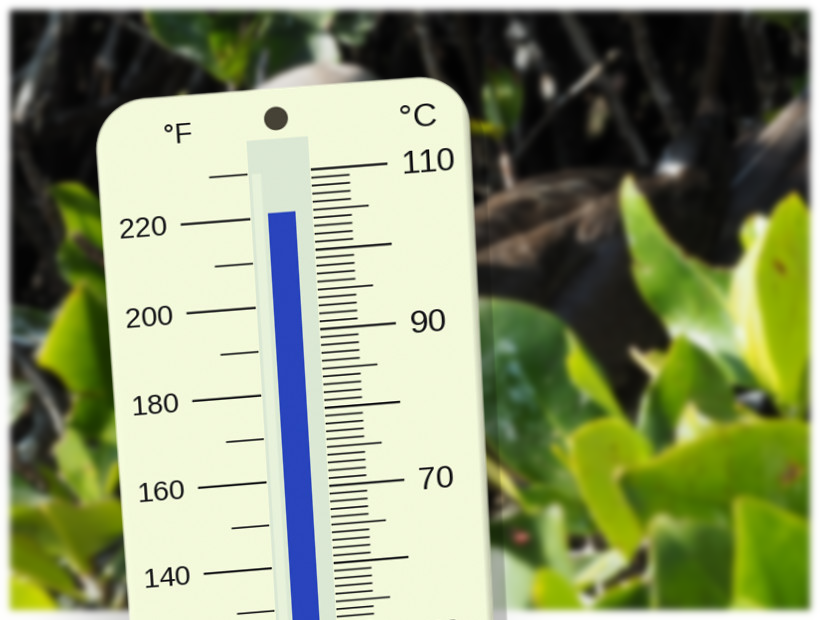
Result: 105; °C
